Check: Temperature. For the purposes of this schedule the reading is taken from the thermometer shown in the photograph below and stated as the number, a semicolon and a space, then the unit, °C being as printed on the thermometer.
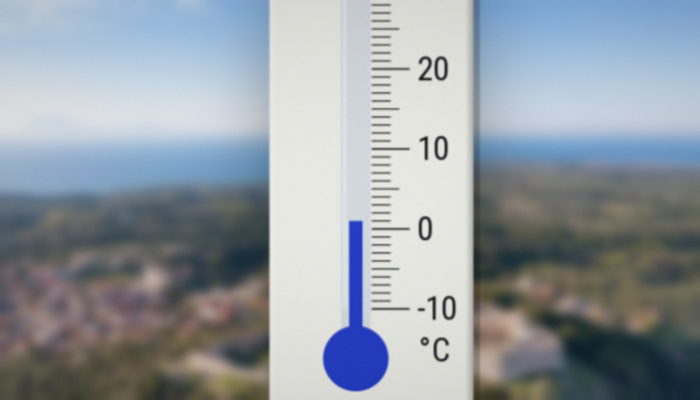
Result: 1; °C
